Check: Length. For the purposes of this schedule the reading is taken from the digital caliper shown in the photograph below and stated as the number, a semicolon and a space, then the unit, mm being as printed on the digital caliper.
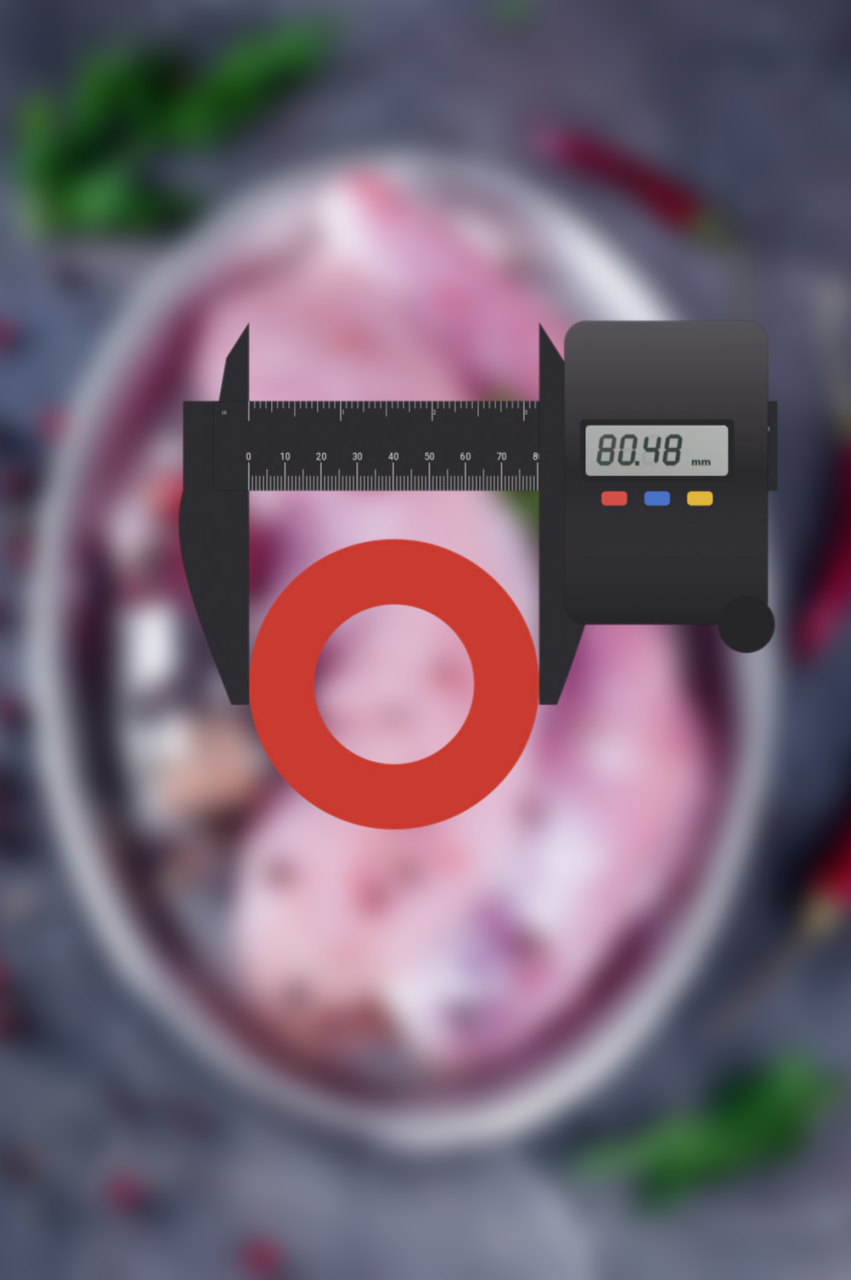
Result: 80.48; mm
